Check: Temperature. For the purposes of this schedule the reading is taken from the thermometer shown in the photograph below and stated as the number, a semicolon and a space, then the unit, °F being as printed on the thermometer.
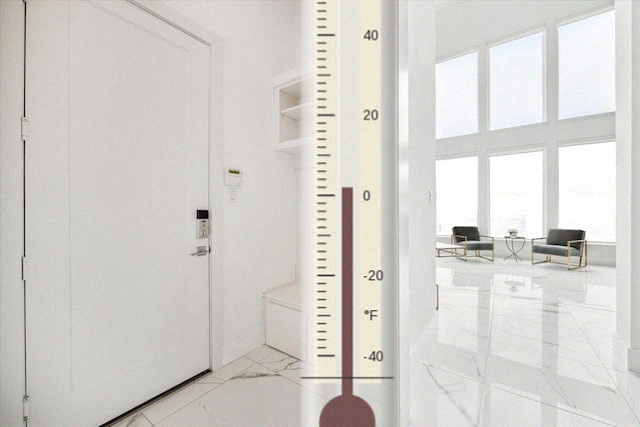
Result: 2; °F
